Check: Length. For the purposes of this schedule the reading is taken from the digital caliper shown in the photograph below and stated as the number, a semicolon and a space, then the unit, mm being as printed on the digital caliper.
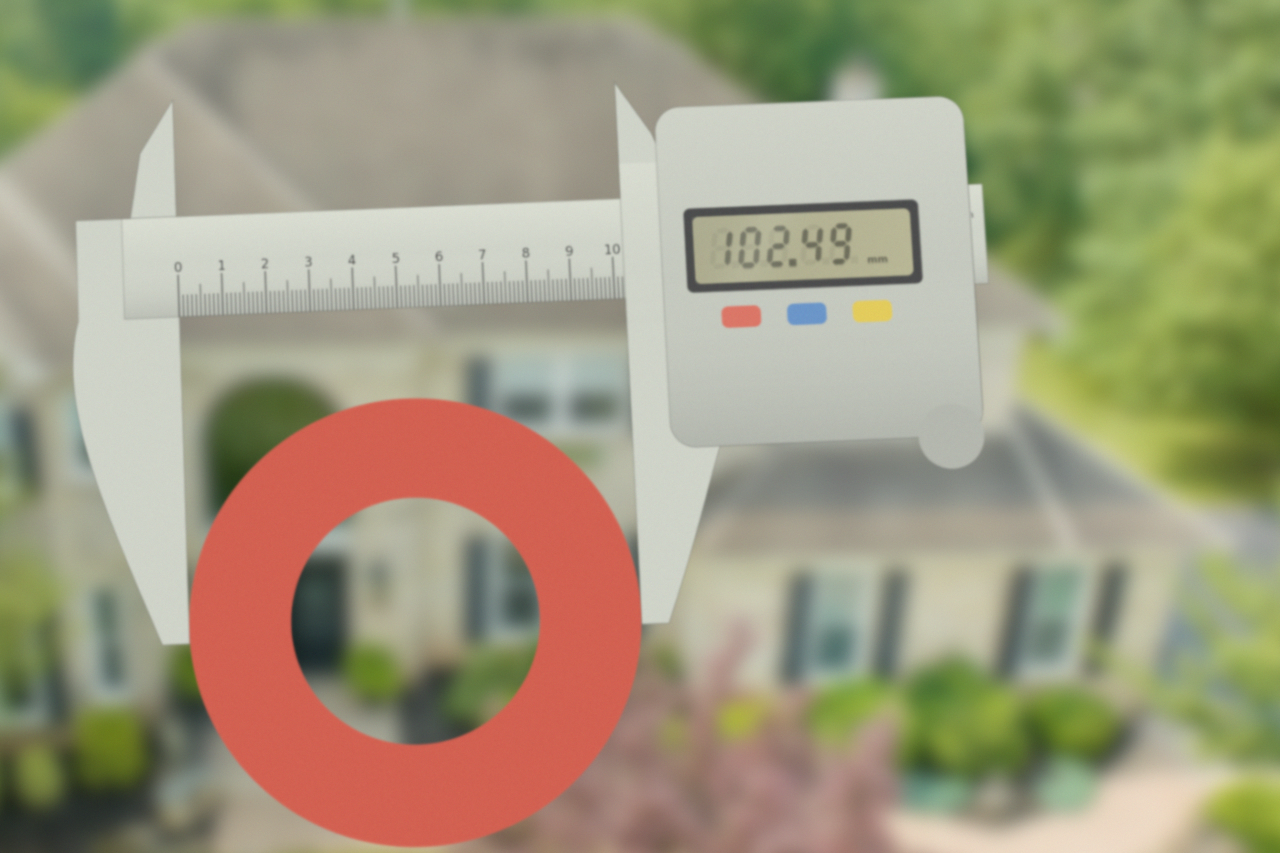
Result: 102.49; mm
